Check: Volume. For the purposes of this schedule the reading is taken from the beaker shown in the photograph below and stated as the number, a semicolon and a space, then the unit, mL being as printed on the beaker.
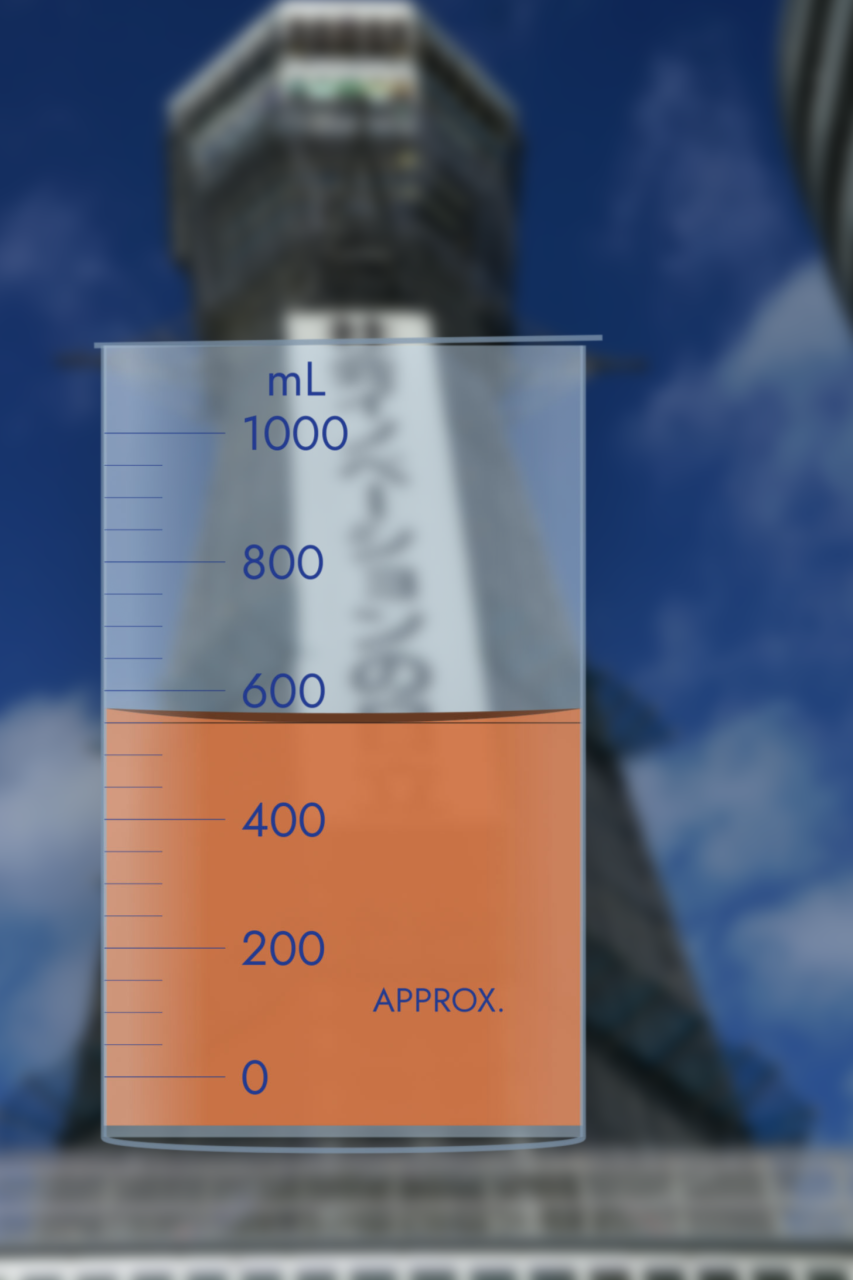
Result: 550; mL
